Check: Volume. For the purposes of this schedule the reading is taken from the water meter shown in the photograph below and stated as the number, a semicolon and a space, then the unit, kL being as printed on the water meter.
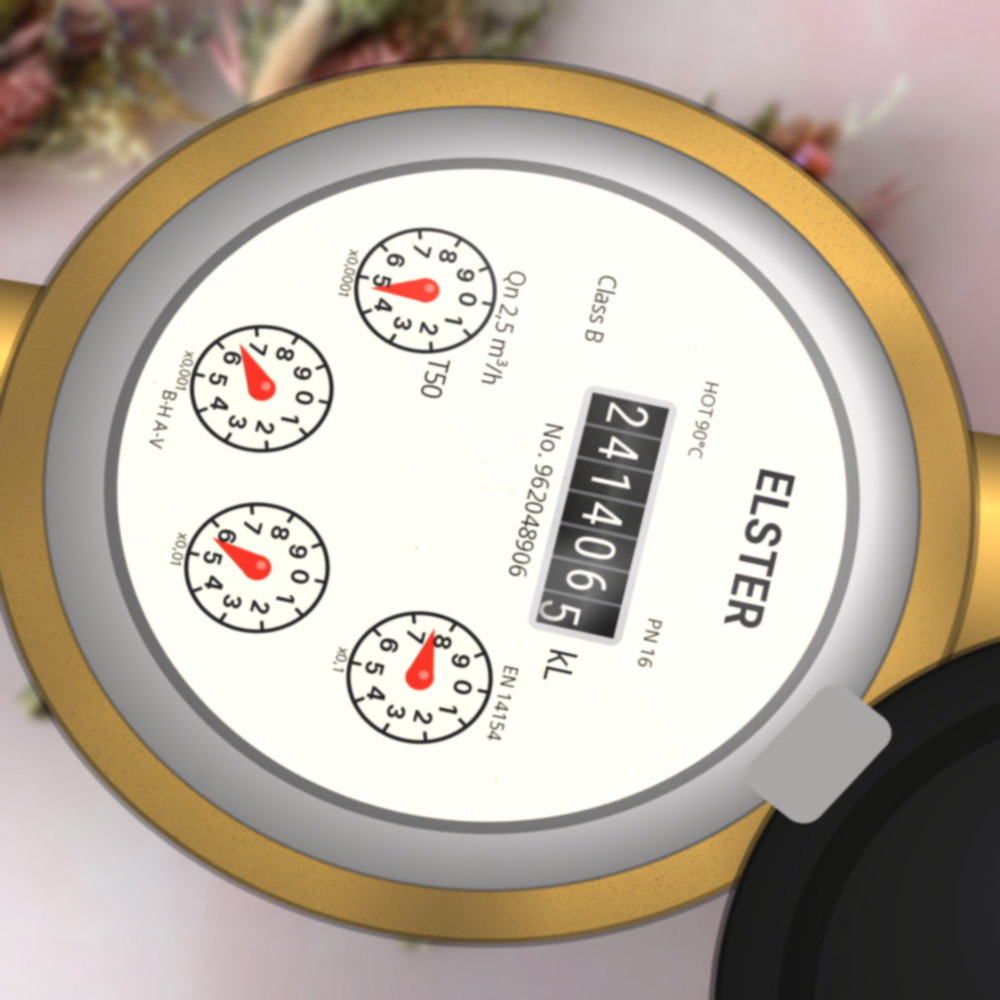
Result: 2414064.7564; kL
